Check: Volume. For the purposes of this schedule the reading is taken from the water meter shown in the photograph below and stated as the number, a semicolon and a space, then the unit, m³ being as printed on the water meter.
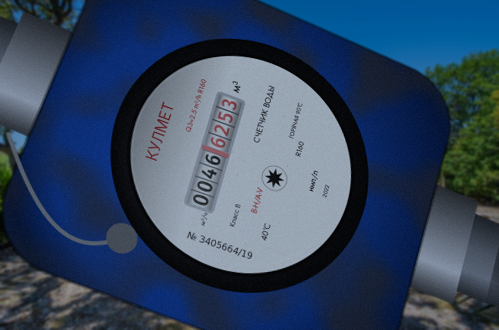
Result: 46.6253; m³
